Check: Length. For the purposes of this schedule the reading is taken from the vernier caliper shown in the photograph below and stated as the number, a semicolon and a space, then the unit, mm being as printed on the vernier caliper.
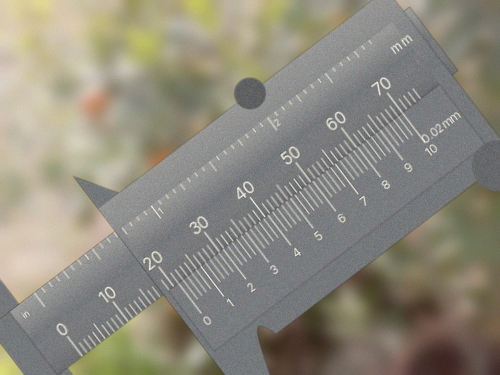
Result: 21.0; mm
